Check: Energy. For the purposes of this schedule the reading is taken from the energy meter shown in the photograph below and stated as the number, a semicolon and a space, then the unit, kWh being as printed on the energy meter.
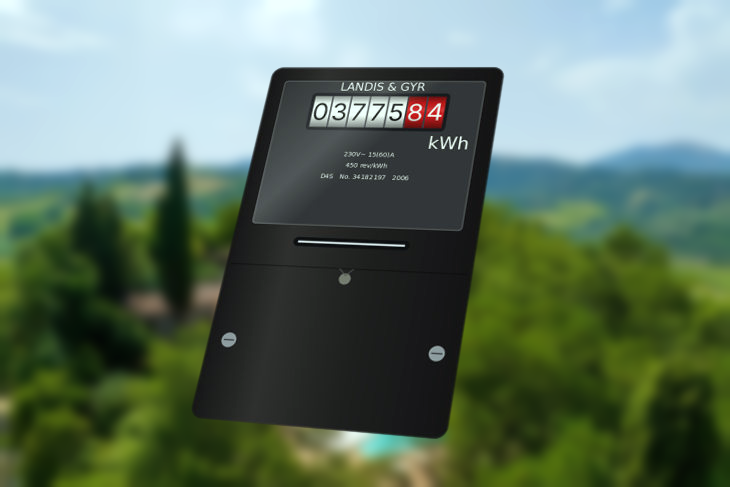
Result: 3775.84; kWh
